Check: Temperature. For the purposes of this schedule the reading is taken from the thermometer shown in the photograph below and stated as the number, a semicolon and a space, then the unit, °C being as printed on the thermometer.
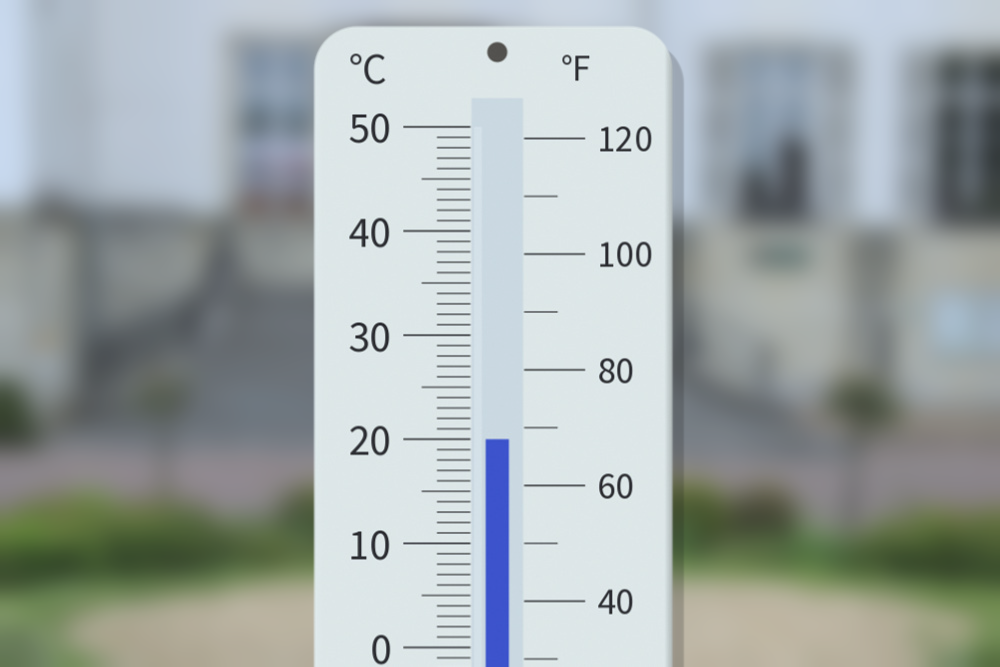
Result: 20; °C
